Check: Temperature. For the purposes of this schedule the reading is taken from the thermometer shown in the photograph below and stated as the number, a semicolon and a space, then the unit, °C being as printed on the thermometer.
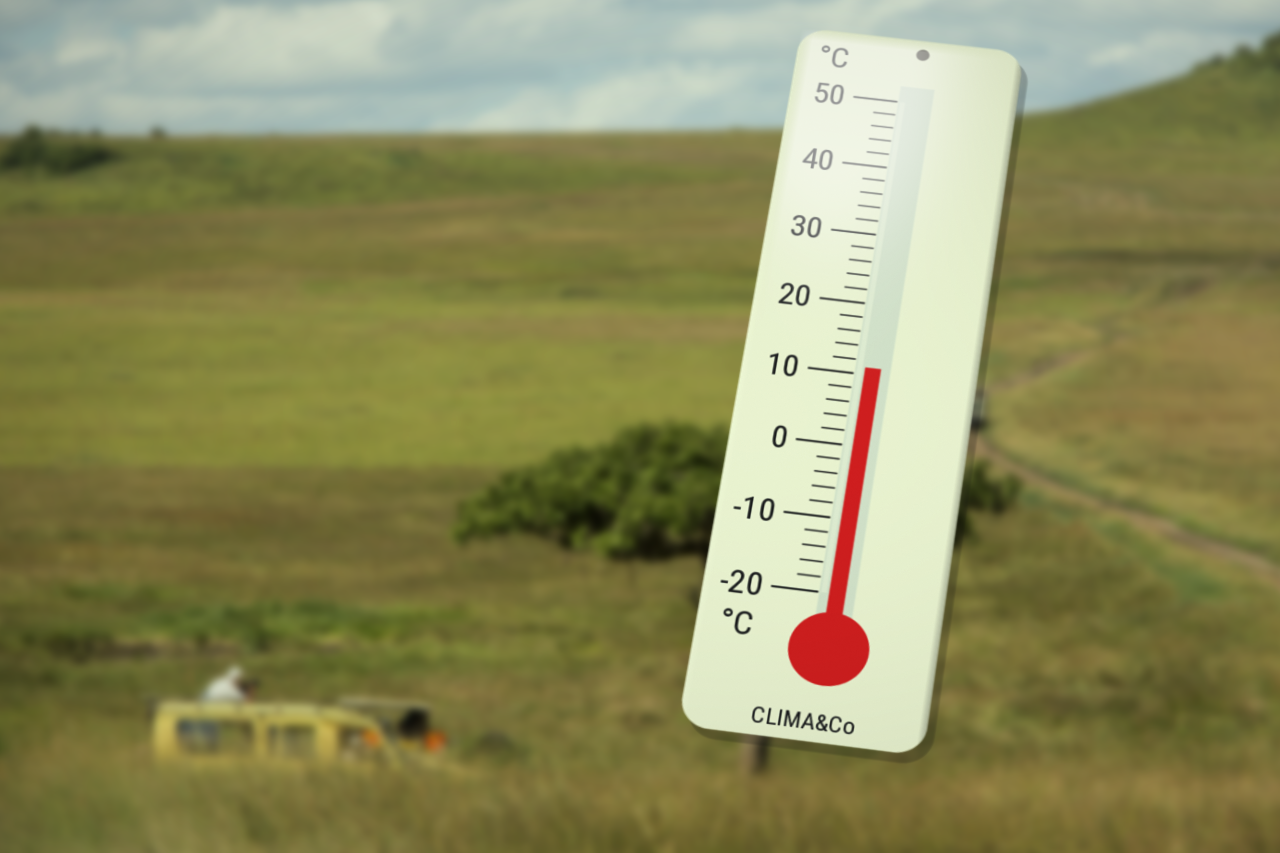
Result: 11; °C
